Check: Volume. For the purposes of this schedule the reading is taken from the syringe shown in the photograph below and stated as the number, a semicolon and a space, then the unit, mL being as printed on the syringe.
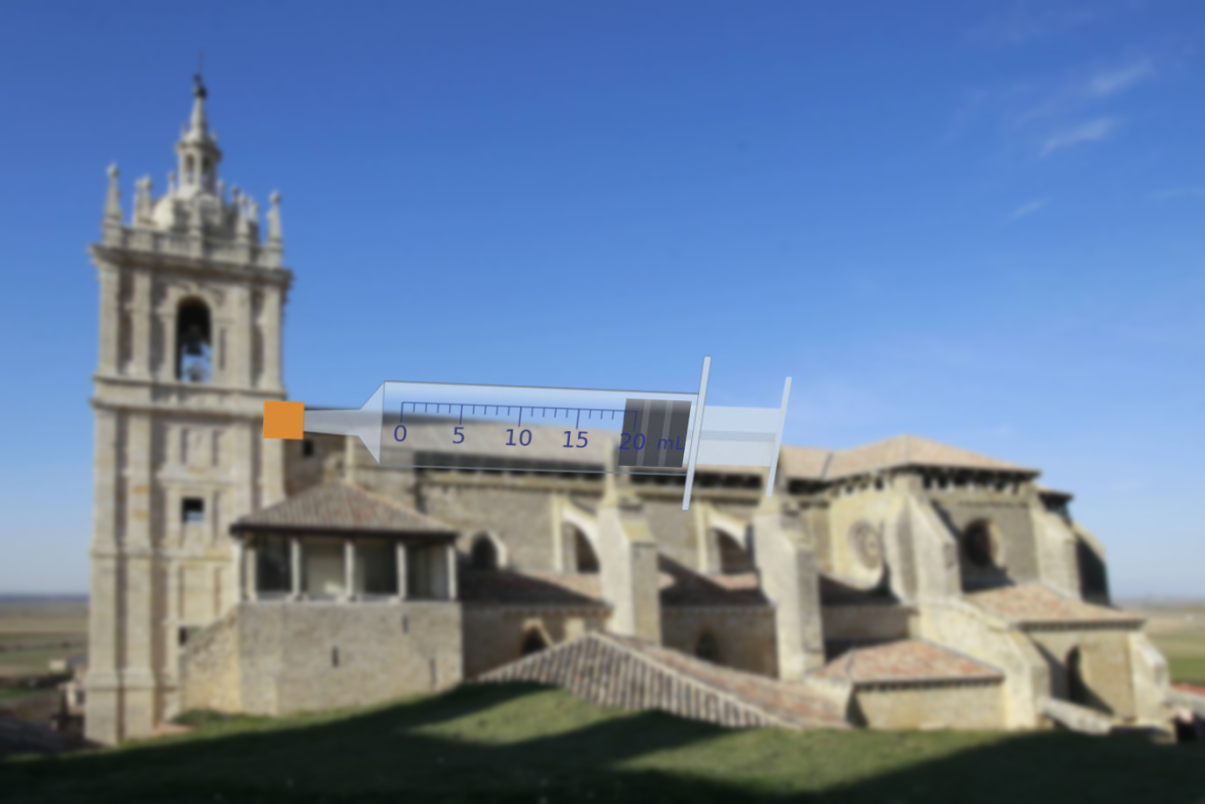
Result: 19; mL
